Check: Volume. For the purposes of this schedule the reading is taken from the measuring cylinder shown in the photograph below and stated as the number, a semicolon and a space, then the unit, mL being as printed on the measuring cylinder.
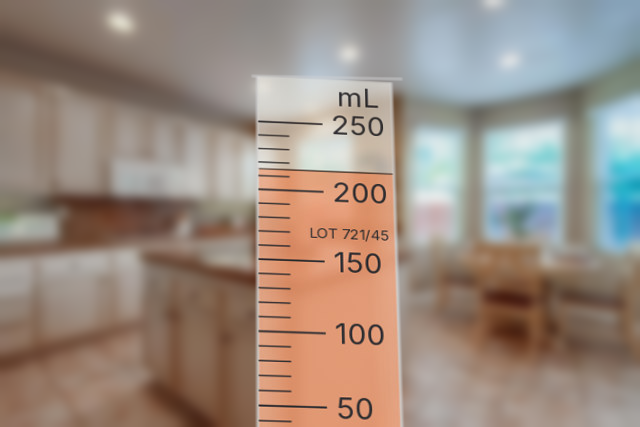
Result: 215; mL
